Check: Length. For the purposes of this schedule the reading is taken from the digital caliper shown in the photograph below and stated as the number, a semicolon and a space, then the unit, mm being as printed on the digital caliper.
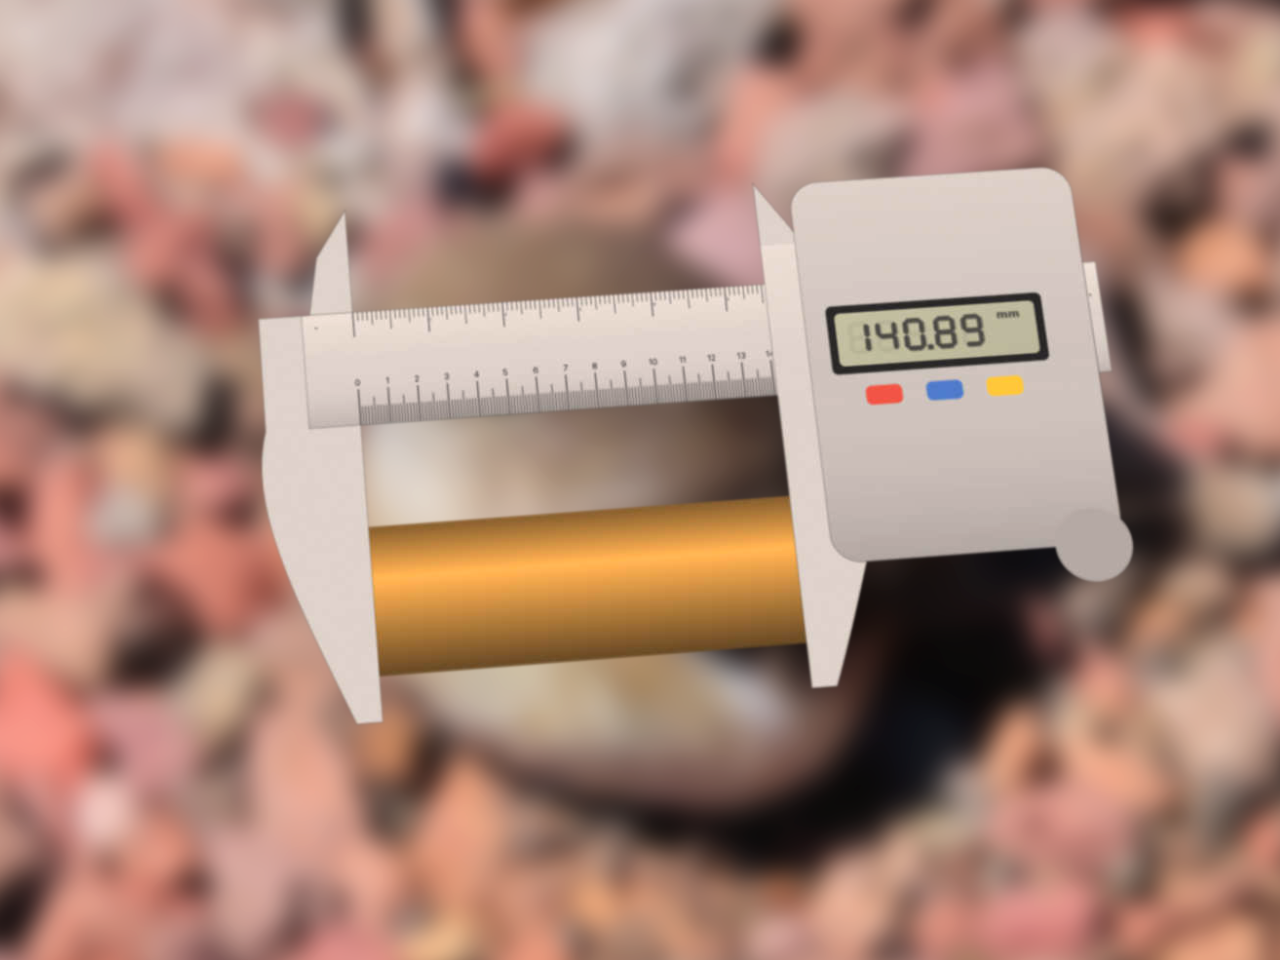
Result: 140.89; mm
